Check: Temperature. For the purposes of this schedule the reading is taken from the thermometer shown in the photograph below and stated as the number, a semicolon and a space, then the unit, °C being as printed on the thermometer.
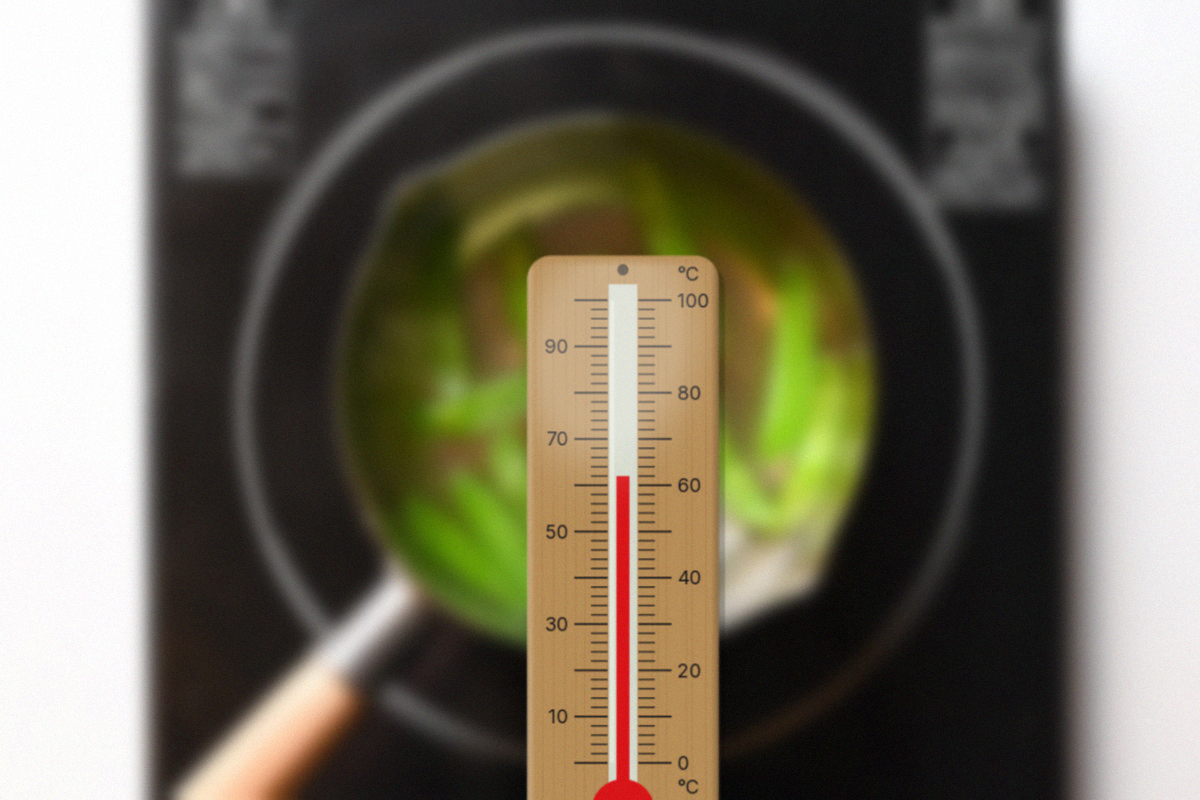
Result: 62; °C
